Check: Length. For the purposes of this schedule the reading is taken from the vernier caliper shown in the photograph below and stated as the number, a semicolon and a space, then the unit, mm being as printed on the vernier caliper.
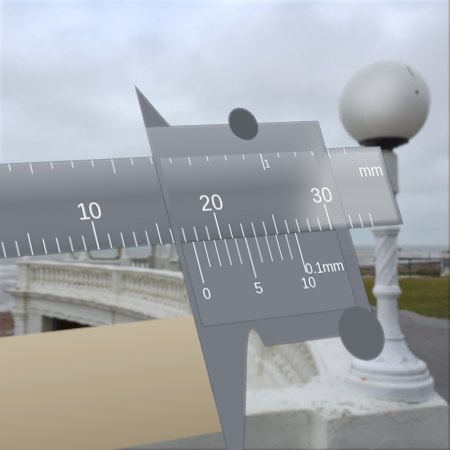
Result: 17.6; mm
